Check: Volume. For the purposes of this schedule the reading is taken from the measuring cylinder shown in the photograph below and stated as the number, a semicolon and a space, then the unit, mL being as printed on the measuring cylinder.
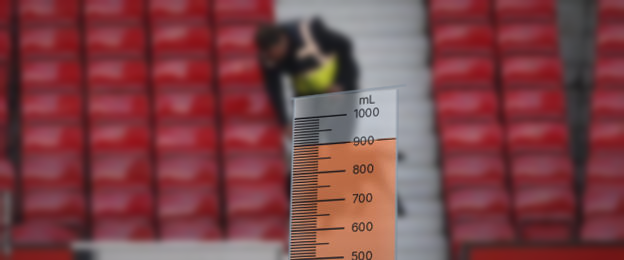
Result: 900; mL
